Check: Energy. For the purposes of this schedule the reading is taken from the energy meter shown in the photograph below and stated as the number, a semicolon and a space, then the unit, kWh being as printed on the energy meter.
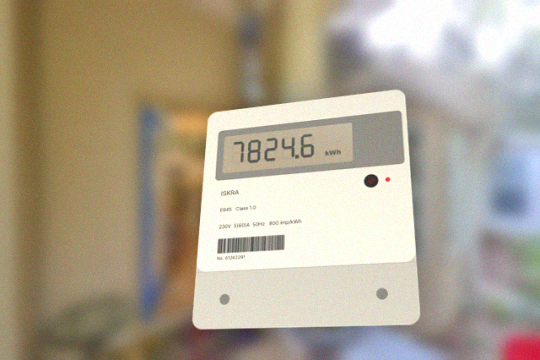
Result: 7824.6; kWh
